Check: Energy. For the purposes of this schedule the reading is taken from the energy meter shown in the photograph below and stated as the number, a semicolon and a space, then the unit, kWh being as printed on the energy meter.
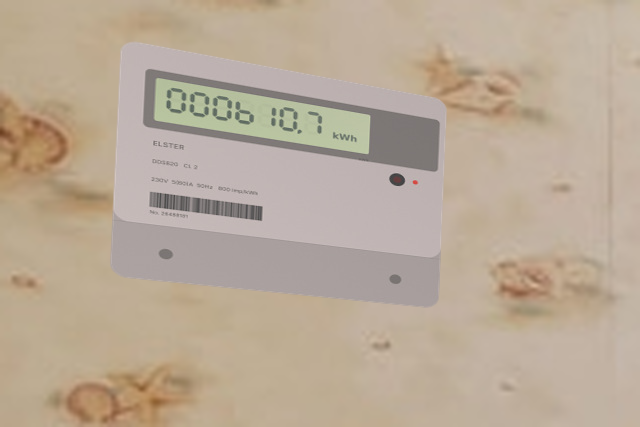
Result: 610.7; kWh
